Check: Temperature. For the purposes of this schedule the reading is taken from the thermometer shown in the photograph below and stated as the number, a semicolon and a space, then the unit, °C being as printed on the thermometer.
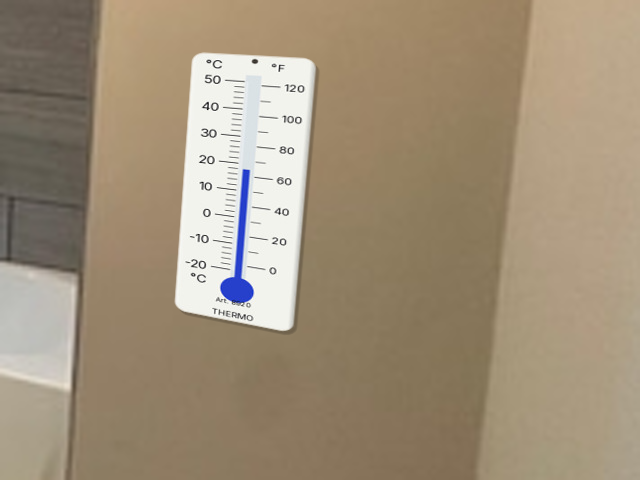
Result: 18; °C
